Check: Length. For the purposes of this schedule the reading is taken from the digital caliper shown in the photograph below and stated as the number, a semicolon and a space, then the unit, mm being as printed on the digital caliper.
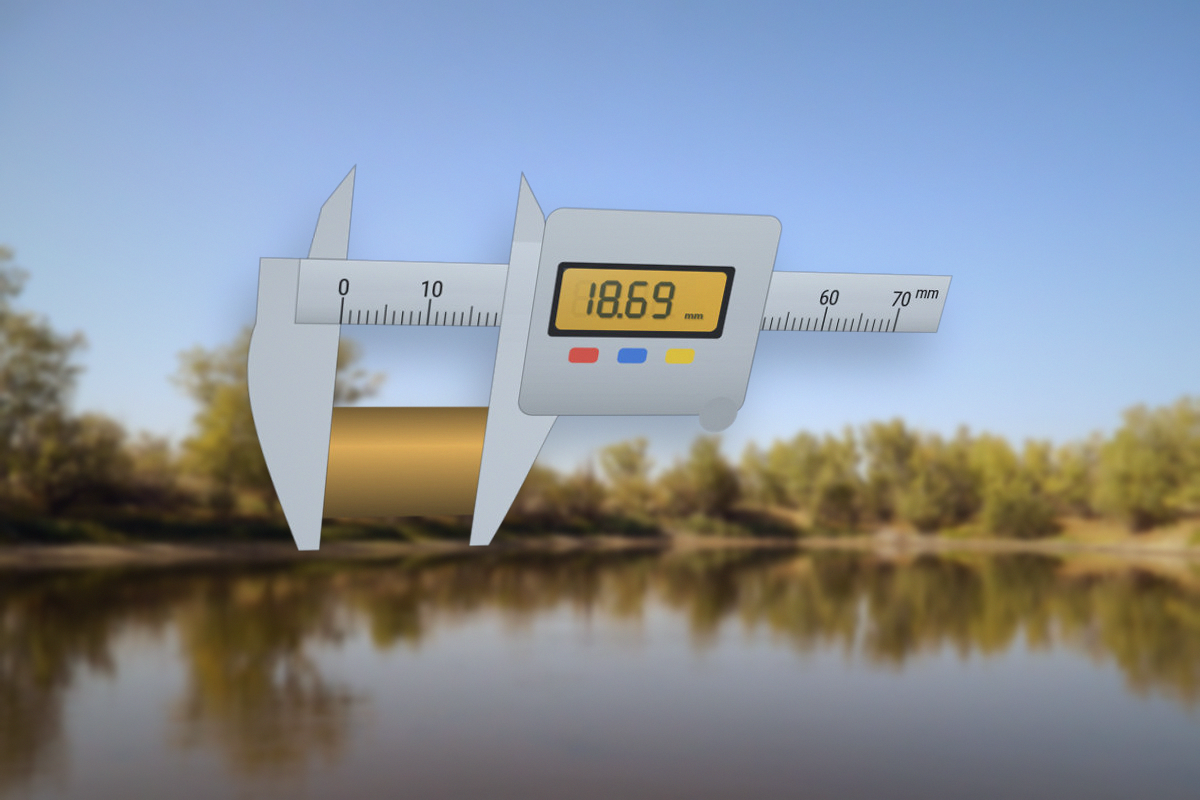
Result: 18.69; mm
